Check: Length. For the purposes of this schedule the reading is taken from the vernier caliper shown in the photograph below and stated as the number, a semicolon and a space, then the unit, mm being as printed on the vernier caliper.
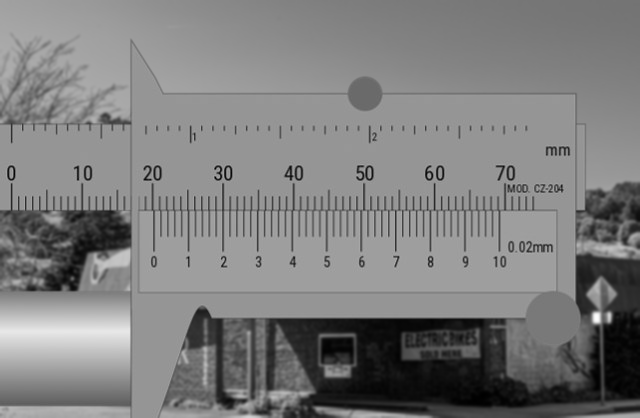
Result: 20.2; mm
